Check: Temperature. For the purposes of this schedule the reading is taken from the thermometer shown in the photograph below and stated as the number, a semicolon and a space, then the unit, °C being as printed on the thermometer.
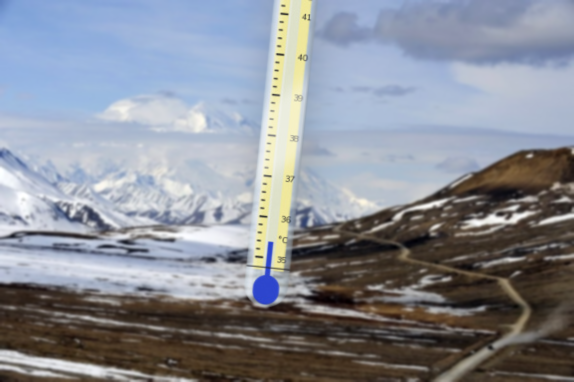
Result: 35.4; °C
